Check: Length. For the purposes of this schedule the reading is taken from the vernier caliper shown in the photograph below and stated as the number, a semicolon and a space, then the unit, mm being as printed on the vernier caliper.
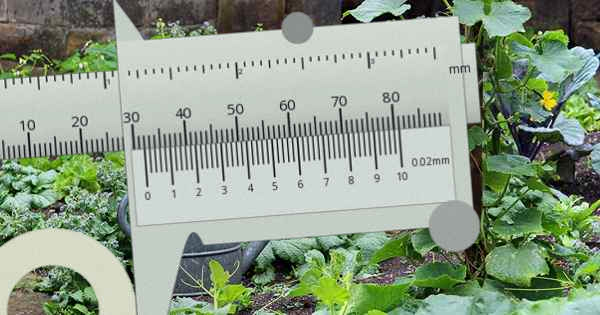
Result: 32.0; mm
